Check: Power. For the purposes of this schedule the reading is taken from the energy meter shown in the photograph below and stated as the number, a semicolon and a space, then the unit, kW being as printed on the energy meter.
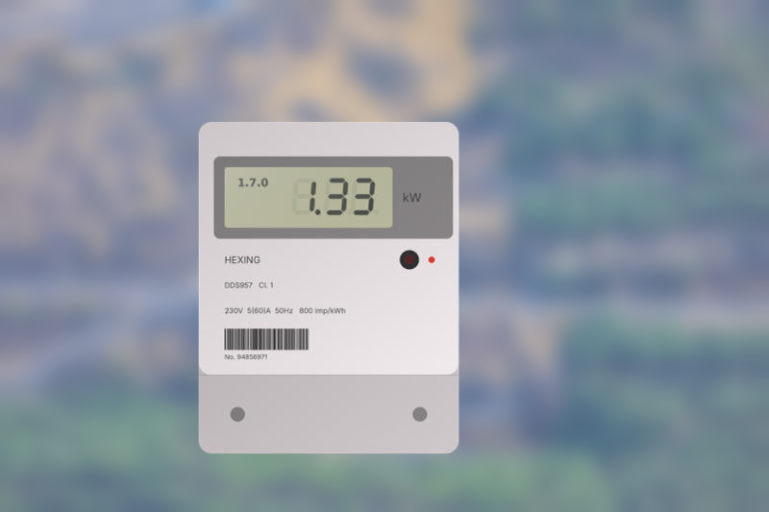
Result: 1.33; kW
